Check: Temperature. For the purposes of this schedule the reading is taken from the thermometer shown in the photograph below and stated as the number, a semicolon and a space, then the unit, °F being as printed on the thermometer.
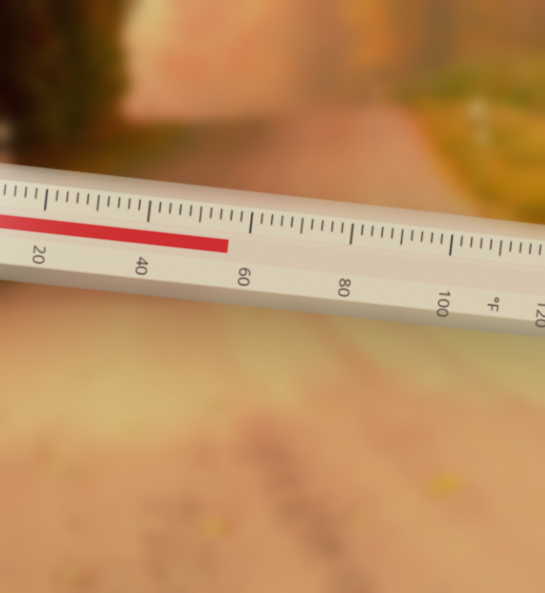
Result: 56; °F
